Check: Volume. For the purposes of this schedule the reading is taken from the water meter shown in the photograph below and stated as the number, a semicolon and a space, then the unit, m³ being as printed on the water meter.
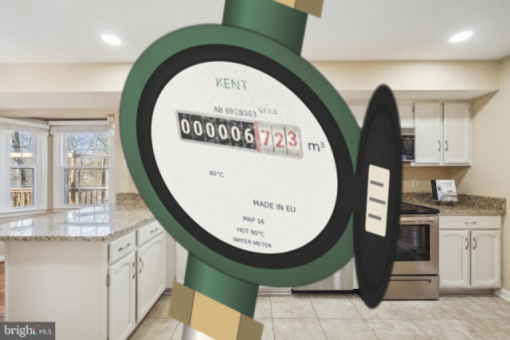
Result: 6.723; m³
